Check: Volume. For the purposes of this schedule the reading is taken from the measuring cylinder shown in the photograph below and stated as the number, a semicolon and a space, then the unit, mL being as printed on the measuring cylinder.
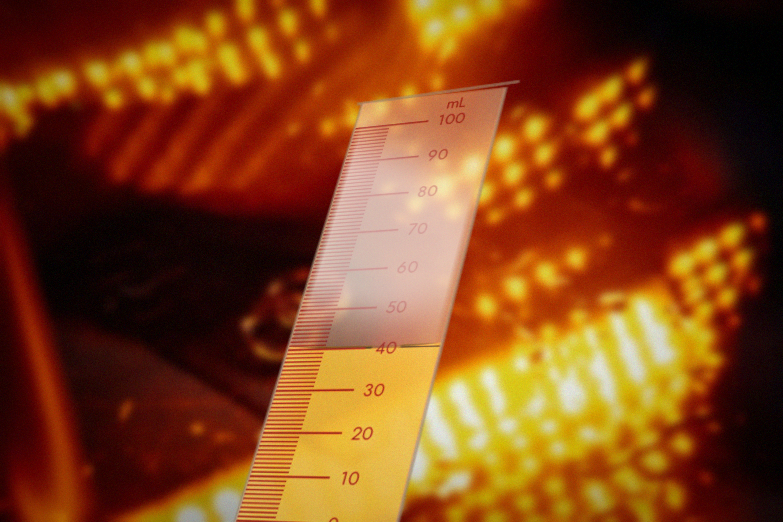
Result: 40; mL
